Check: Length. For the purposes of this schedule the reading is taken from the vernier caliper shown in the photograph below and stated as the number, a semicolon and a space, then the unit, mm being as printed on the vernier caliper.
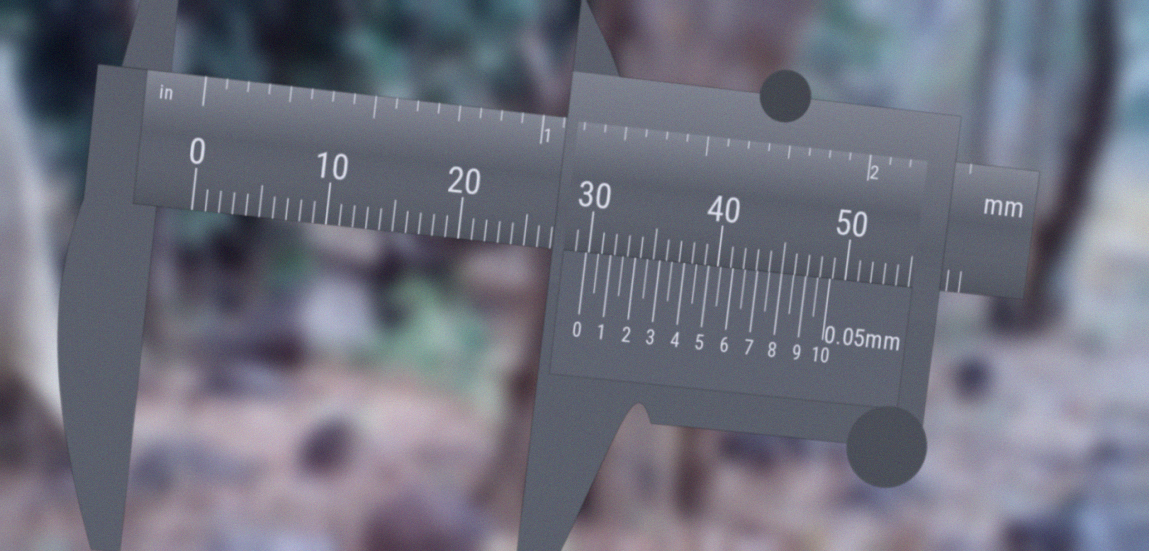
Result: 29.8; mm
